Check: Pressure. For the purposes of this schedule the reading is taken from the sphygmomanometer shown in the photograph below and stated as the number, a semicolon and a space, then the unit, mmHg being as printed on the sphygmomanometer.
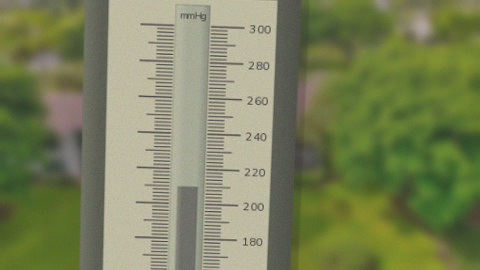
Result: 210; mmHg
